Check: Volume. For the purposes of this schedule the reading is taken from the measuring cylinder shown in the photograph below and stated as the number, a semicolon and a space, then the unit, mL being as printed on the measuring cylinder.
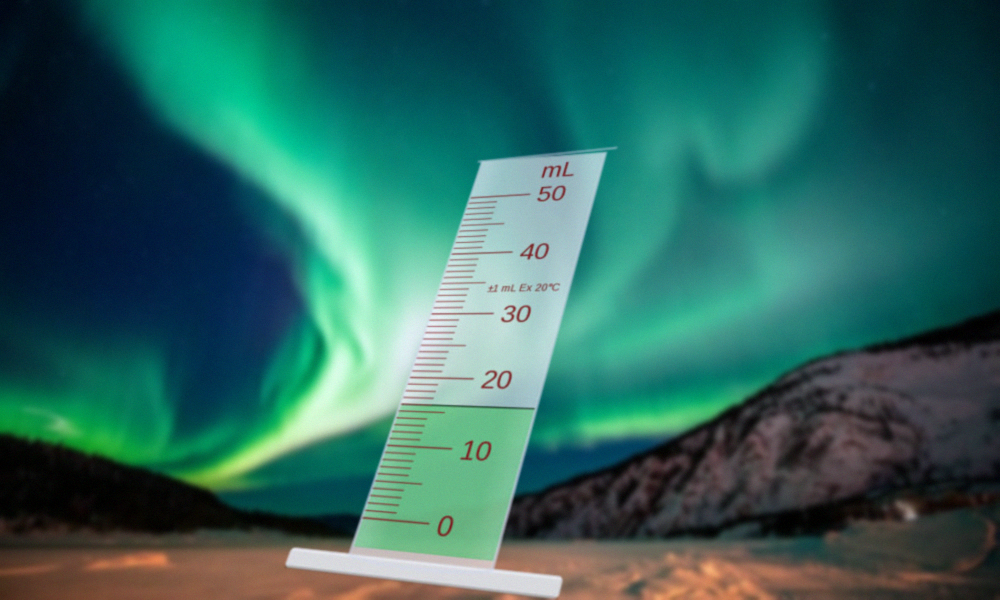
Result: 16; mL
